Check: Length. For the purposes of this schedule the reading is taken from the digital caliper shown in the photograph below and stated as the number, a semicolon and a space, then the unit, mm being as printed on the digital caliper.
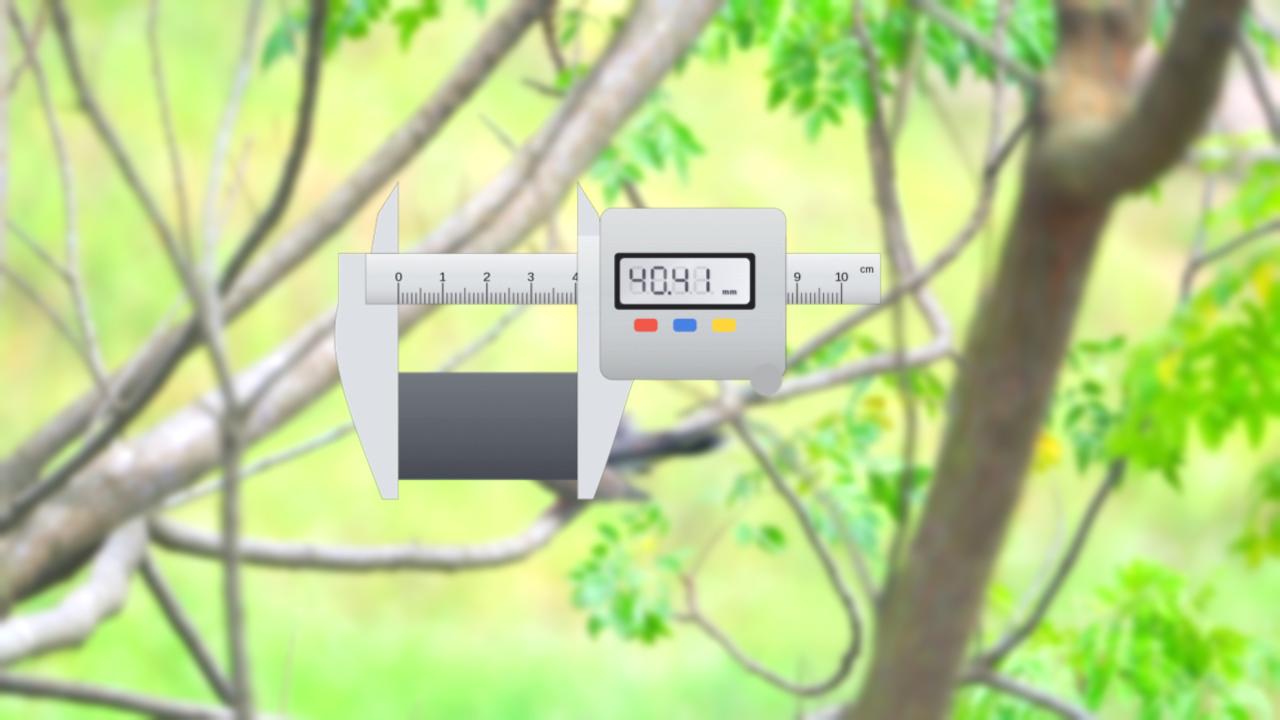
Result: 40.41; mm
